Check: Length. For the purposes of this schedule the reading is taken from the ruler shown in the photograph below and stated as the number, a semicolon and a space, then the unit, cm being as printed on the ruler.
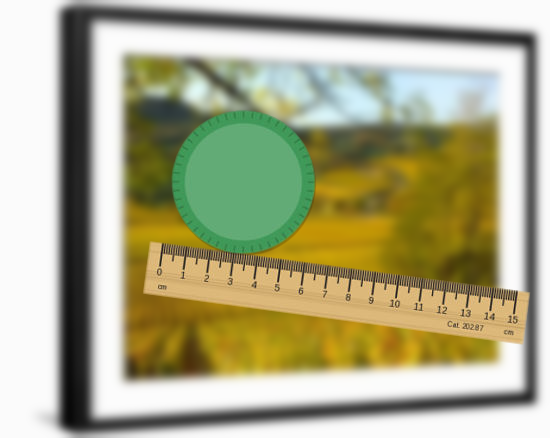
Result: 6; cm
